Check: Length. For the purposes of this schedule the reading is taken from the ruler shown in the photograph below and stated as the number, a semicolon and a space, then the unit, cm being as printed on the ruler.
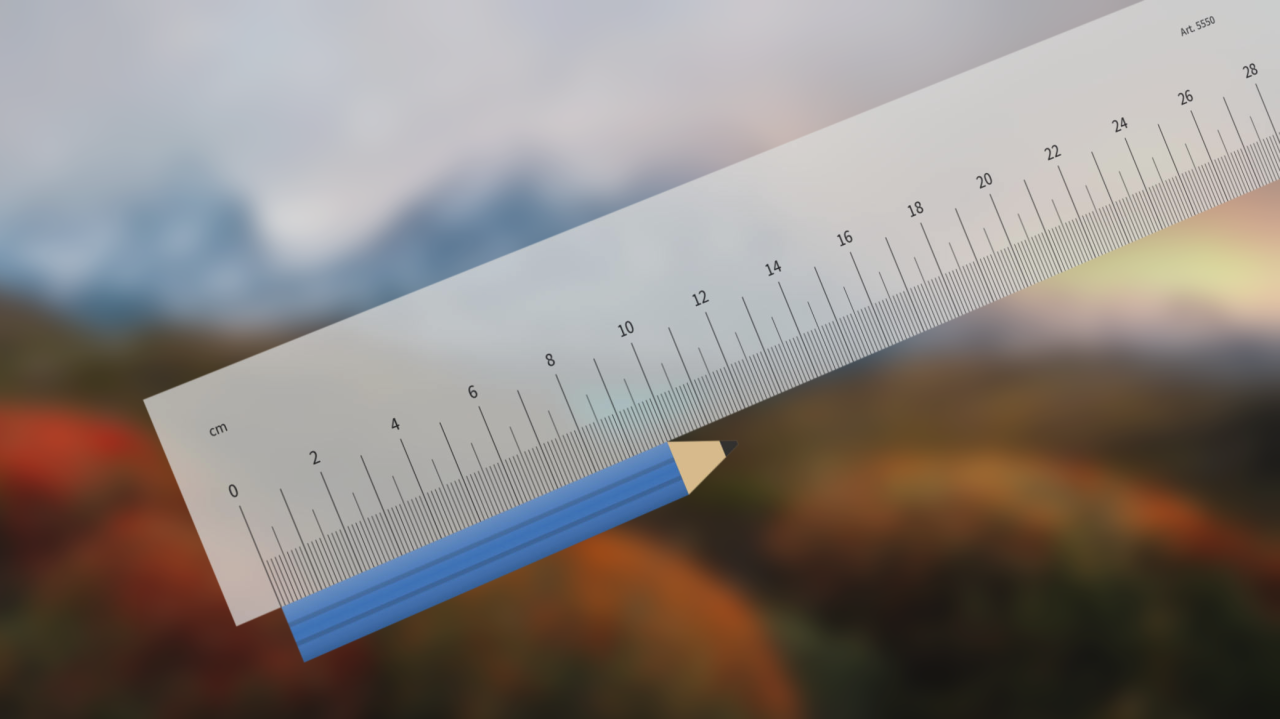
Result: 11.5; cm
